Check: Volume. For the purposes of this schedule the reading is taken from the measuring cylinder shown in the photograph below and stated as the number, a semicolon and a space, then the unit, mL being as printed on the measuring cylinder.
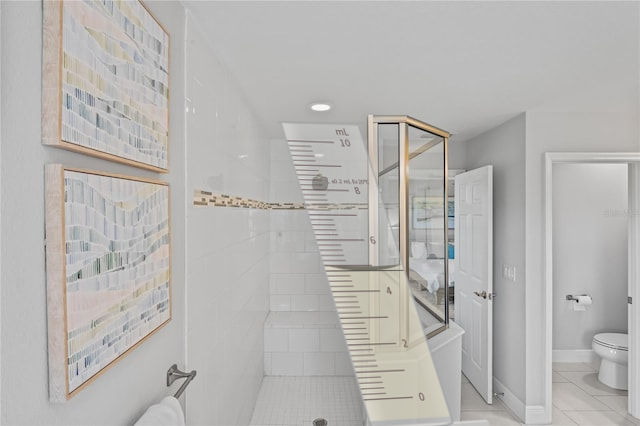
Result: 4.8; mL
